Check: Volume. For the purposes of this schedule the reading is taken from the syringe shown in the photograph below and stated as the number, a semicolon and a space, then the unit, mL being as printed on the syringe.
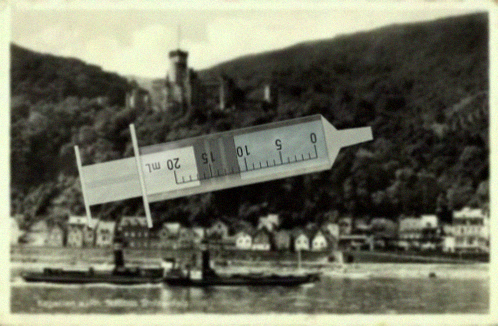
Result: 11; mL
